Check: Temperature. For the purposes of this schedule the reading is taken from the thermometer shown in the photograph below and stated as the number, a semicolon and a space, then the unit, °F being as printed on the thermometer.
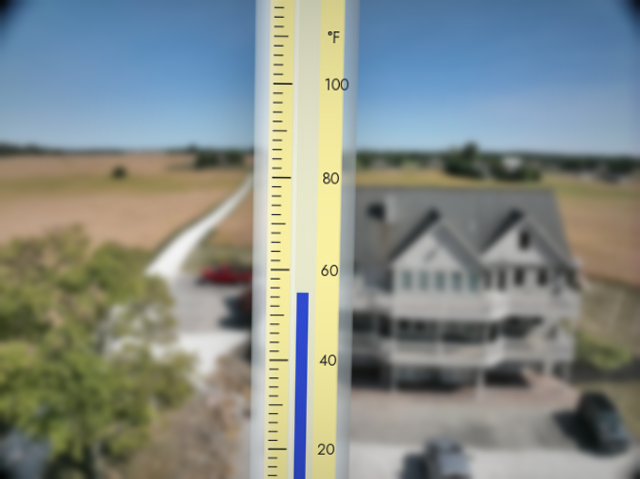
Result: 55; °F
